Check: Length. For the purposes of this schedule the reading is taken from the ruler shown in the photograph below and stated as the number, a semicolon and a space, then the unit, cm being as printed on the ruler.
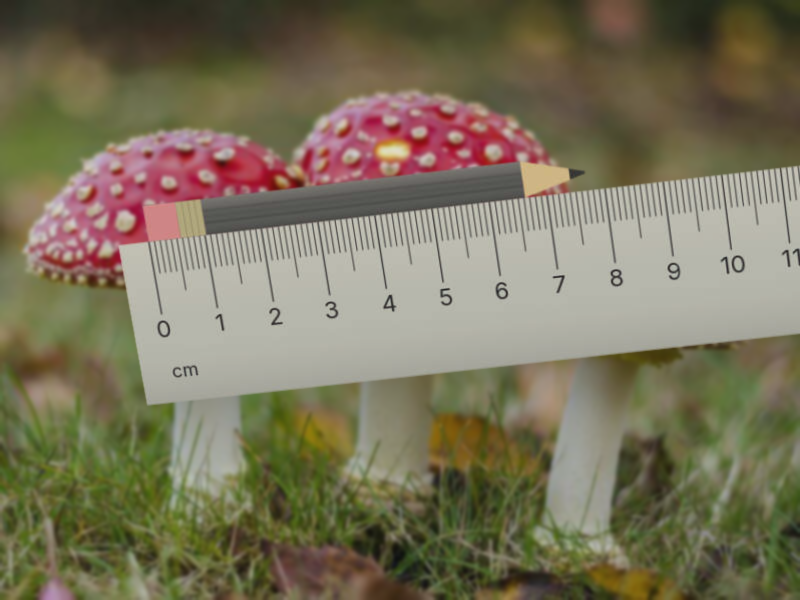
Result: 7.7; cm
